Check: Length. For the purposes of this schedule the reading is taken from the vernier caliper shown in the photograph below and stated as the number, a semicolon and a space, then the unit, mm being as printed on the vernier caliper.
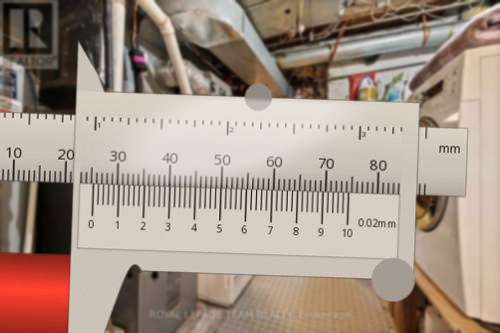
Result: 25.4; mm
